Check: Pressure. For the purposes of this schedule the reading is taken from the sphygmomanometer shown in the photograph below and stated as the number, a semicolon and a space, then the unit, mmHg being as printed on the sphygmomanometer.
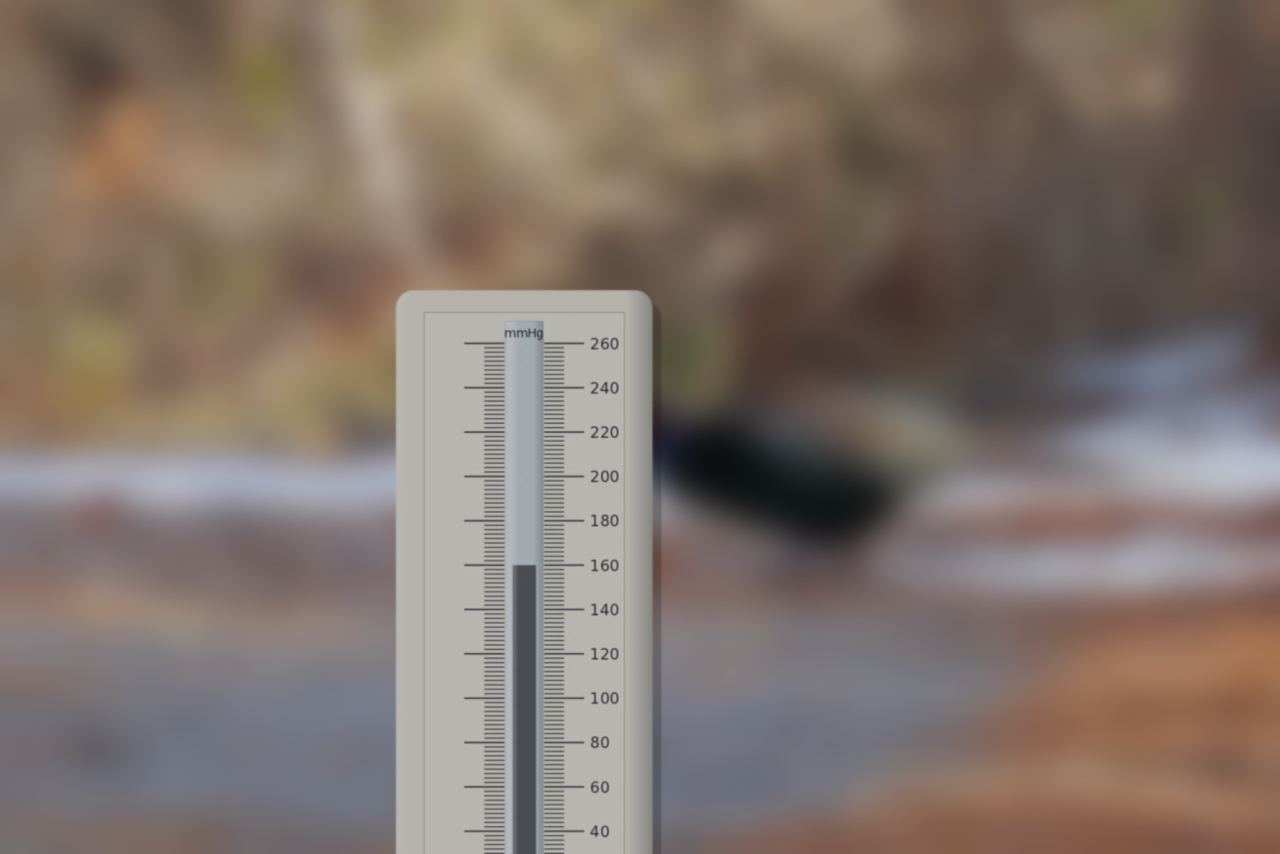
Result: 160; mmHg
